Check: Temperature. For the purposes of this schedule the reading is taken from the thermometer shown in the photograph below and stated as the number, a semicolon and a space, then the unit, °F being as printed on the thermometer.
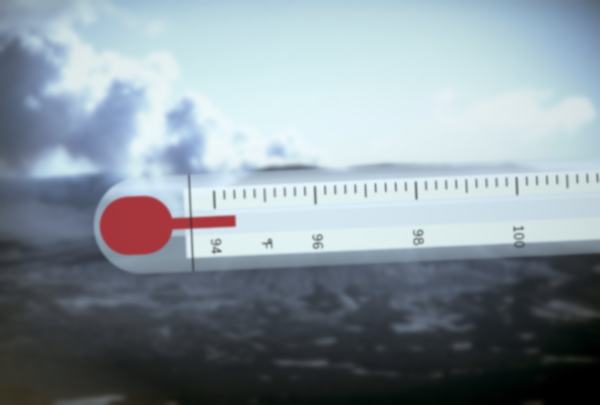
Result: 94.4; °F
